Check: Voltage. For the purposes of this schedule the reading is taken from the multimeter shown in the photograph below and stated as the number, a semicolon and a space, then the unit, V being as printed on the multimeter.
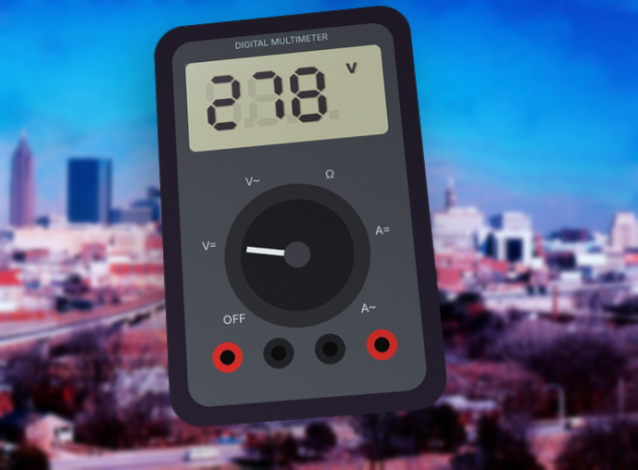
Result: 278; V
